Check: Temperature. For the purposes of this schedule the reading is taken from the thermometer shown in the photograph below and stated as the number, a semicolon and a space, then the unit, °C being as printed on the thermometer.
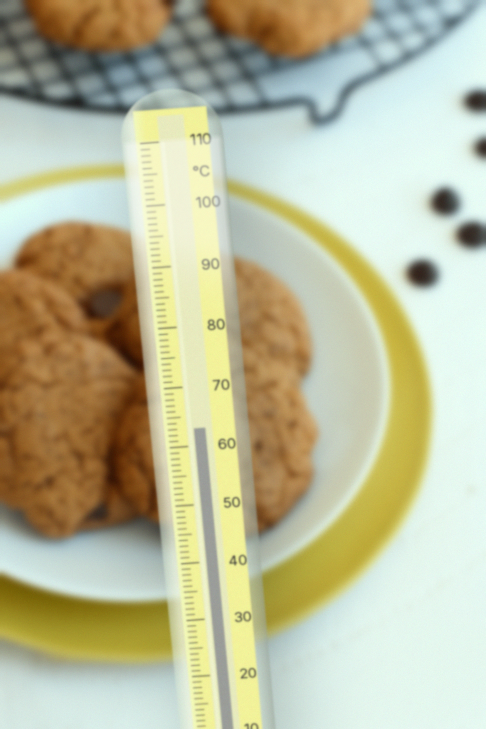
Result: 63; °C
